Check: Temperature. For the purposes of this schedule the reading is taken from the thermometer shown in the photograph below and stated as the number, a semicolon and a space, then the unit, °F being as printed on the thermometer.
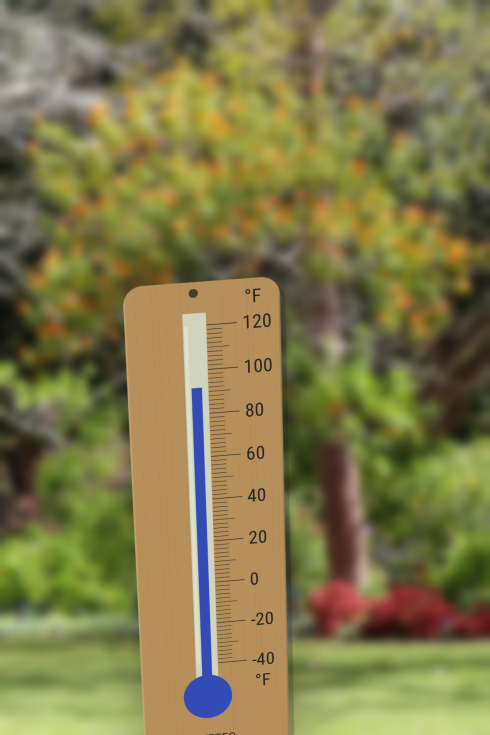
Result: 92; °F
